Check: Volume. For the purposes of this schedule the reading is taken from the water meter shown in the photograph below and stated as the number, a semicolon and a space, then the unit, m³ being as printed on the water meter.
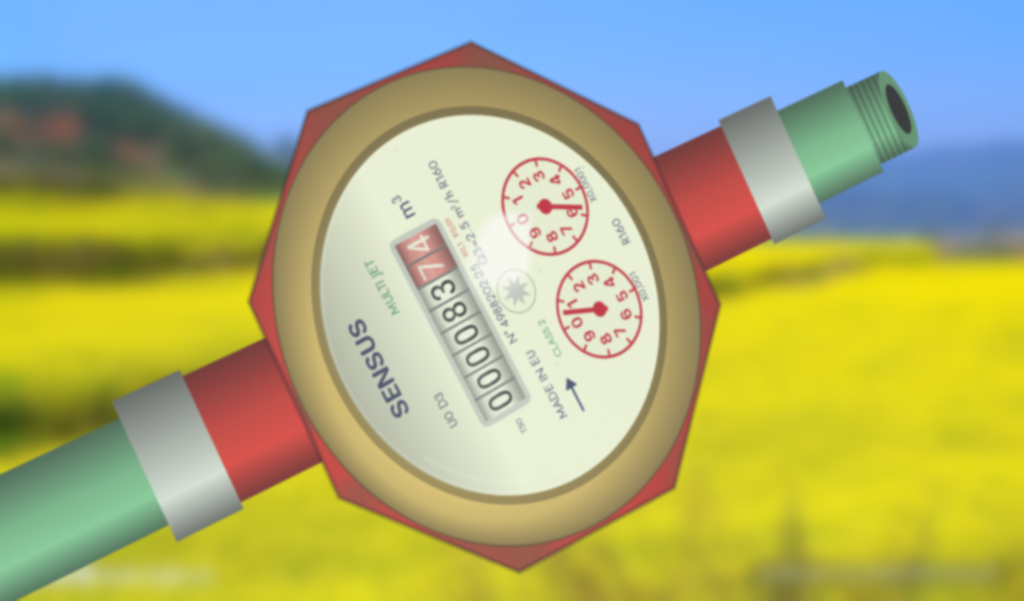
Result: 83.7405; m³
